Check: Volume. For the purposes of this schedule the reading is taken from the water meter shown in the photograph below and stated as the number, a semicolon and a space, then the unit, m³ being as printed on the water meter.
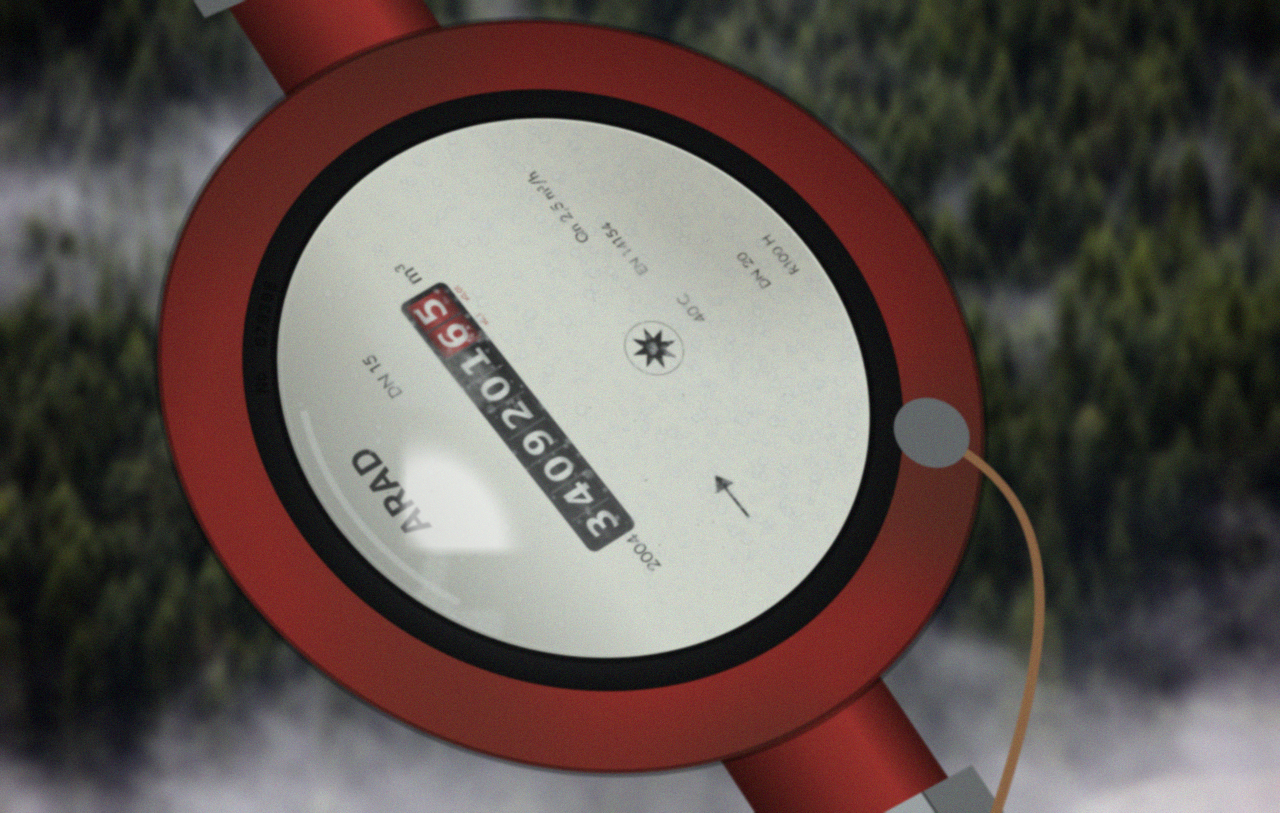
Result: 3409201.65; m³
